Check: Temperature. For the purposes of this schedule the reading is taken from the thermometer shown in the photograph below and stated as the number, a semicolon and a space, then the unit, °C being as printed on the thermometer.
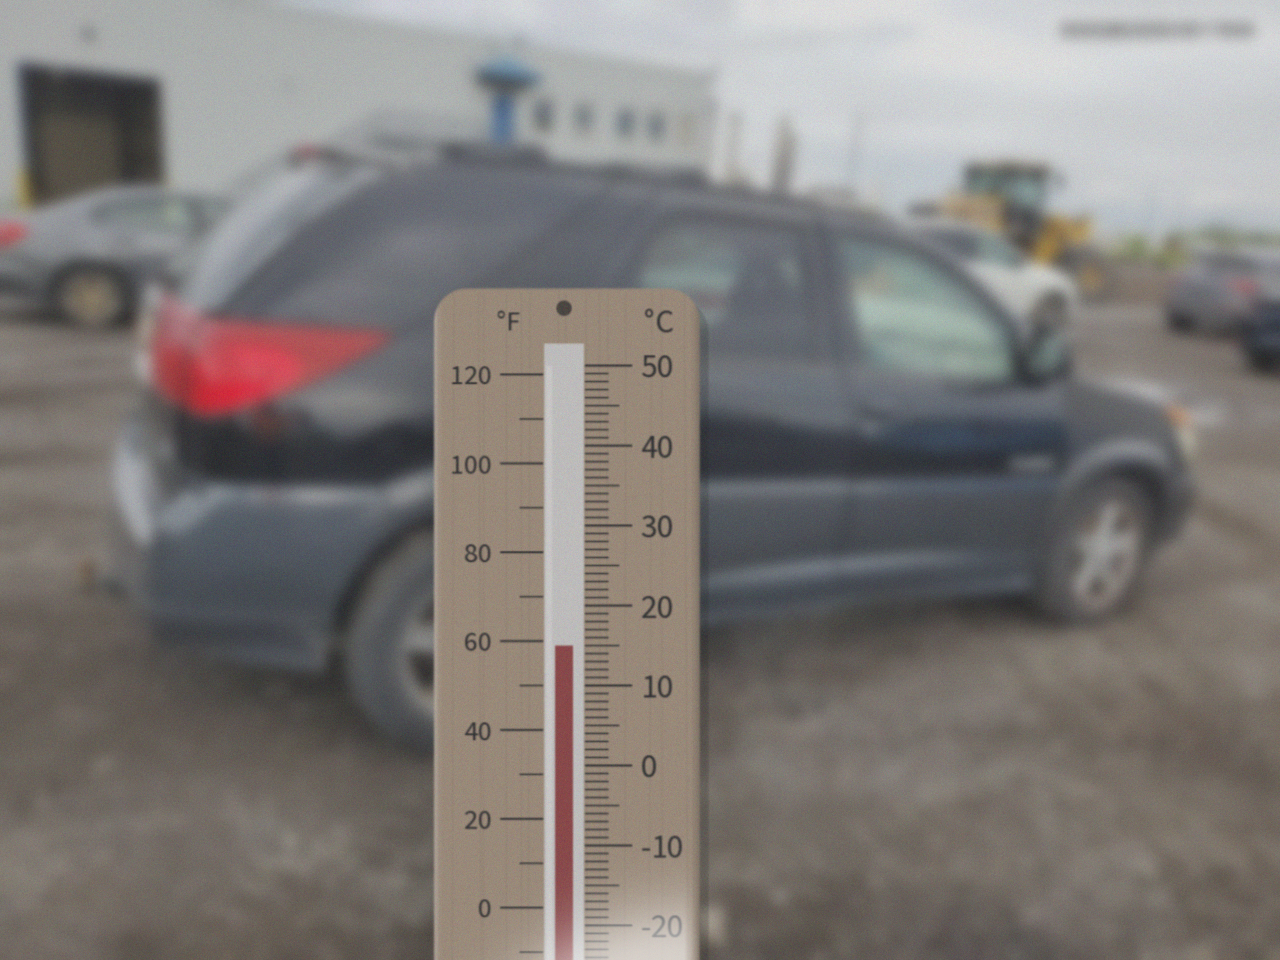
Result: 15; °C
